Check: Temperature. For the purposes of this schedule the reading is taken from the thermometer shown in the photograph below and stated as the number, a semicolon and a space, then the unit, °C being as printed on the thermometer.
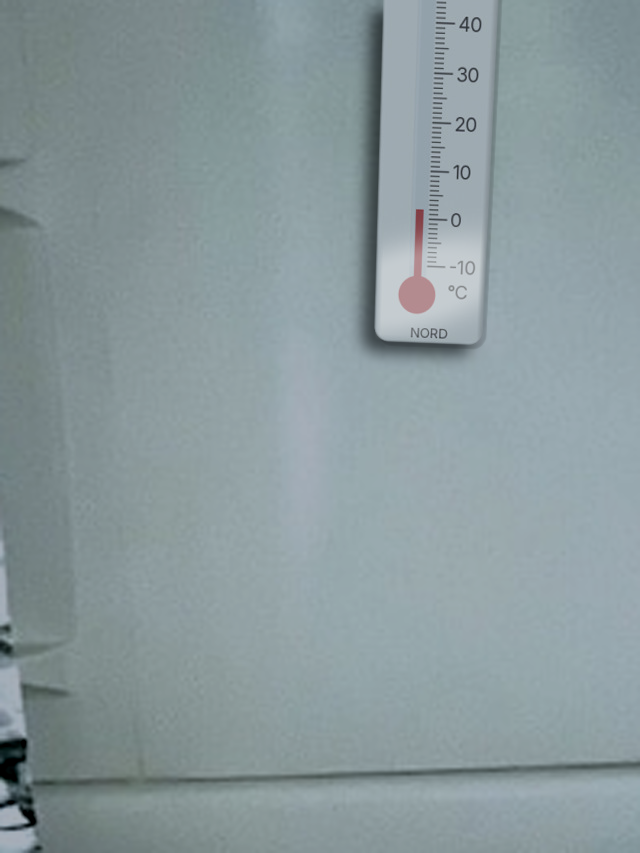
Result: 2; °C
